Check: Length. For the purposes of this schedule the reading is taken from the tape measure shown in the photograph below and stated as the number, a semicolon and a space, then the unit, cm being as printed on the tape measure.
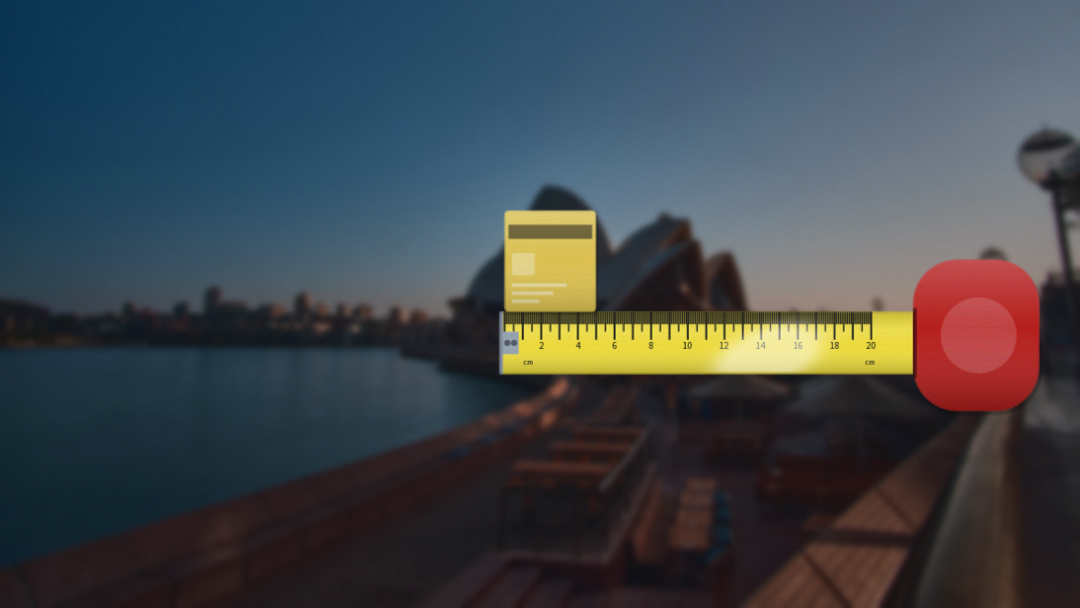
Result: 5; cm
